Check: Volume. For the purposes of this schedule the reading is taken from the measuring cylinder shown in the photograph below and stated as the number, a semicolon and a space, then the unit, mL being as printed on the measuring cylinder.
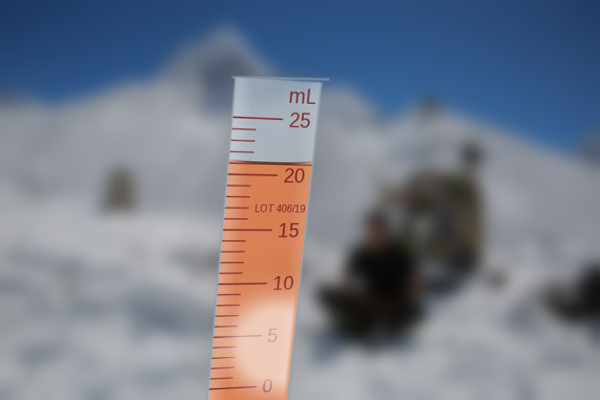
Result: 21; mL
